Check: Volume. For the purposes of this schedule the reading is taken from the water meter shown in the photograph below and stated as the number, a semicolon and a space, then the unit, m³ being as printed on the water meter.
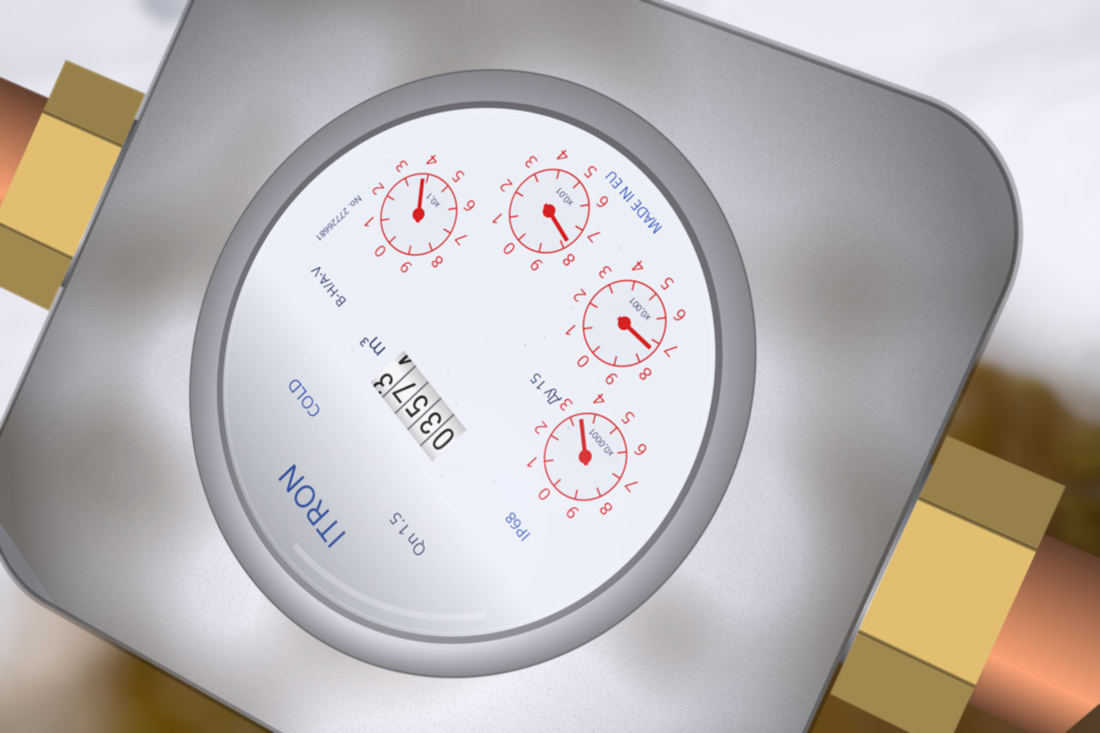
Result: 3573.3773; m³
